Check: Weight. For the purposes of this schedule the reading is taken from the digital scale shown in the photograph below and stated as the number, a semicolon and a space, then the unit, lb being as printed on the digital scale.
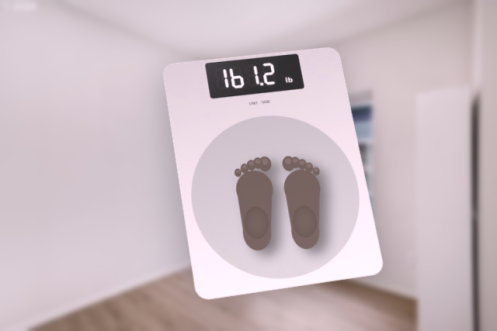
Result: 161.2; lb
